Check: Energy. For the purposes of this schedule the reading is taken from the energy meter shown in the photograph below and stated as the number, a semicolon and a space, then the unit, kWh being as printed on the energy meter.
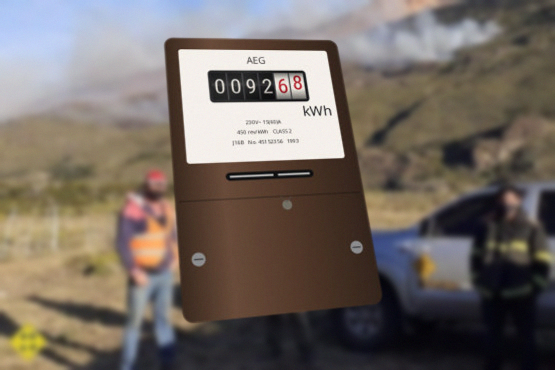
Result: 92.68; kWh
